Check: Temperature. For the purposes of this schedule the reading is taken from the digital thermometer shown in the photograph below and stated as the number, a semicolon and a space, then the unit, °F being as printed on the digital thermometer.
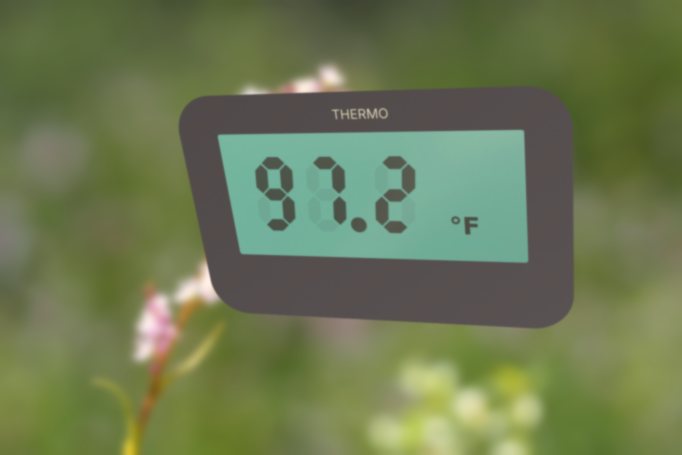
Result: 97.2; °F
